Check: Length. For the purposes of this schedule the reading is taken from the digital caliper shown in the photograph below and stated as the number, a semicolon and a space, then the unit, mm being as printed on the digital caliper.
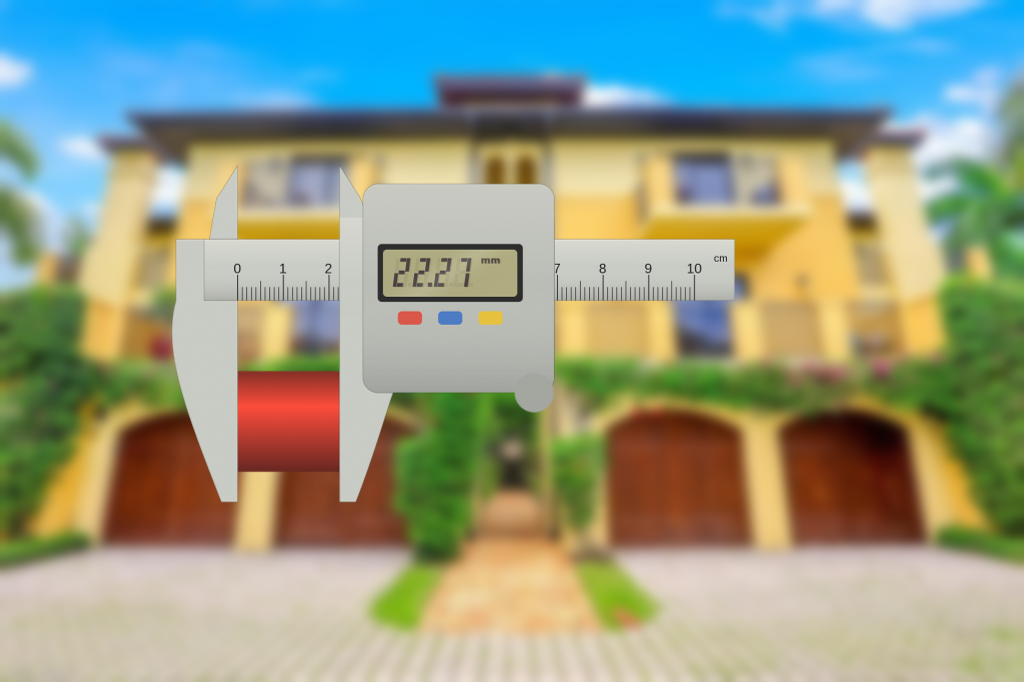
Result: 22.27; mm
